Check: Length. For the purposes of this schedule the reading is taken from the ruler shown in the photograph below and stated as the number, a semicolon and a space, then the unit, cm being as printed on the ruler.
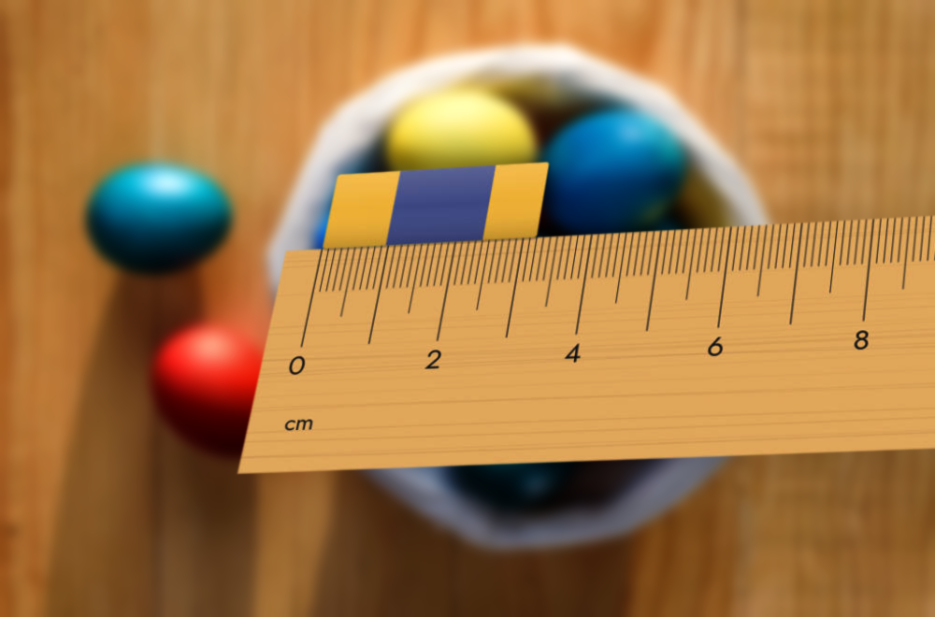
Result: 3.2; cm
